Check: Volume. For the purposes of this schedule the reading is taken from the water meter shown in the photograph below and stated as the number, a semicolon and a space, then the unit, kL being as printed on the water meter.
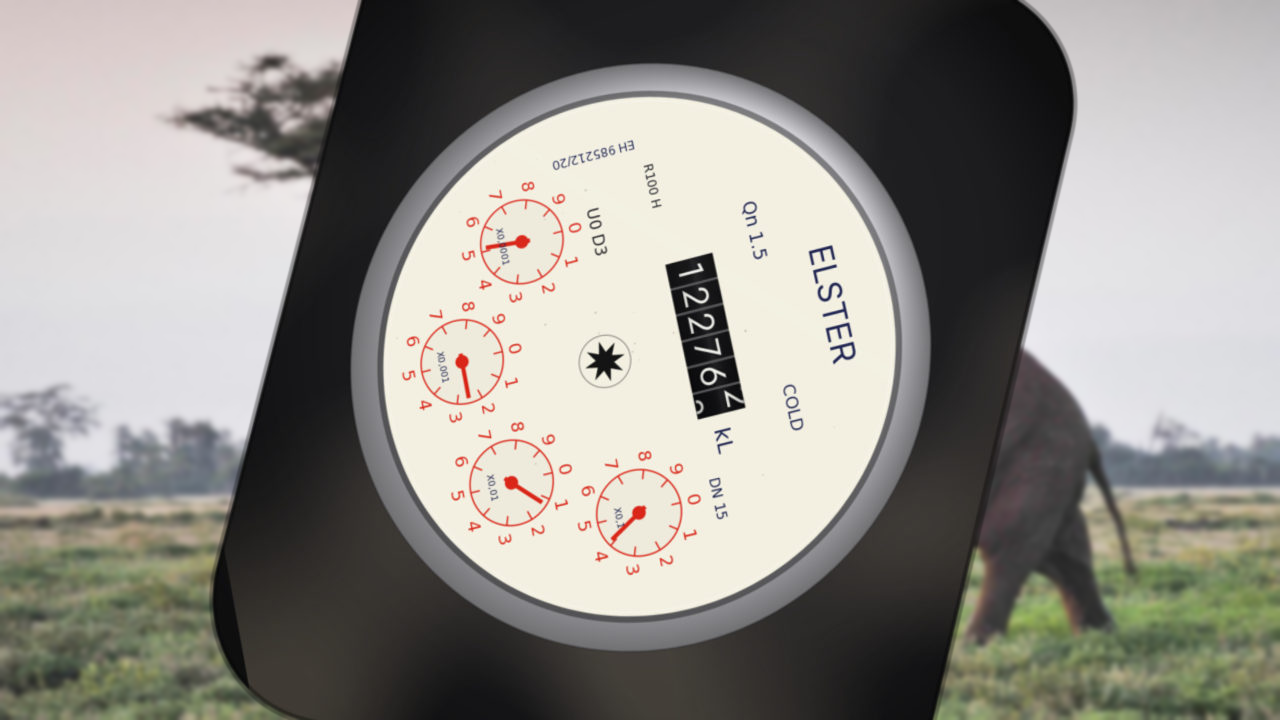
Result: 122762.4125; kL
